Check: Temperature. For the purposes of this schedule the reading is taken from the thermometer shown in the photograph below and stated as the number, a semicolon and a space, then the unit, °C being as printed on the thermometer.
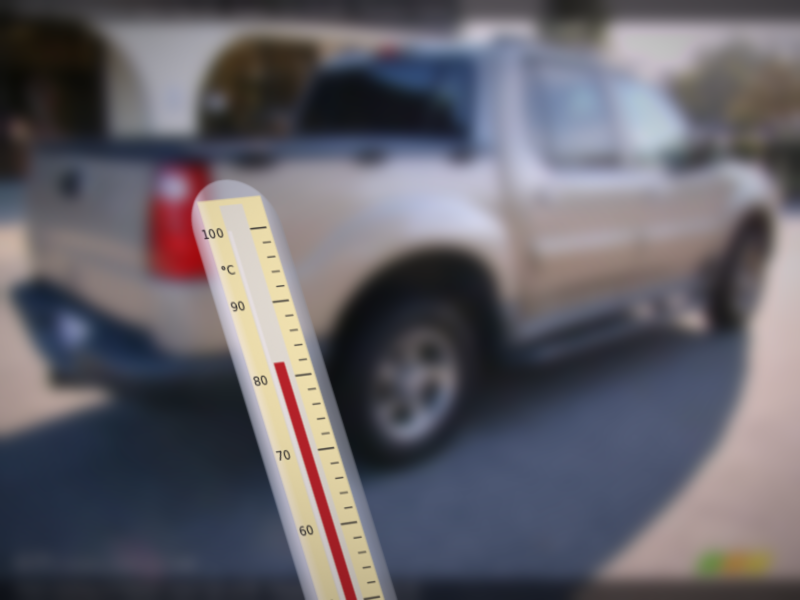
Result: 82; °C
